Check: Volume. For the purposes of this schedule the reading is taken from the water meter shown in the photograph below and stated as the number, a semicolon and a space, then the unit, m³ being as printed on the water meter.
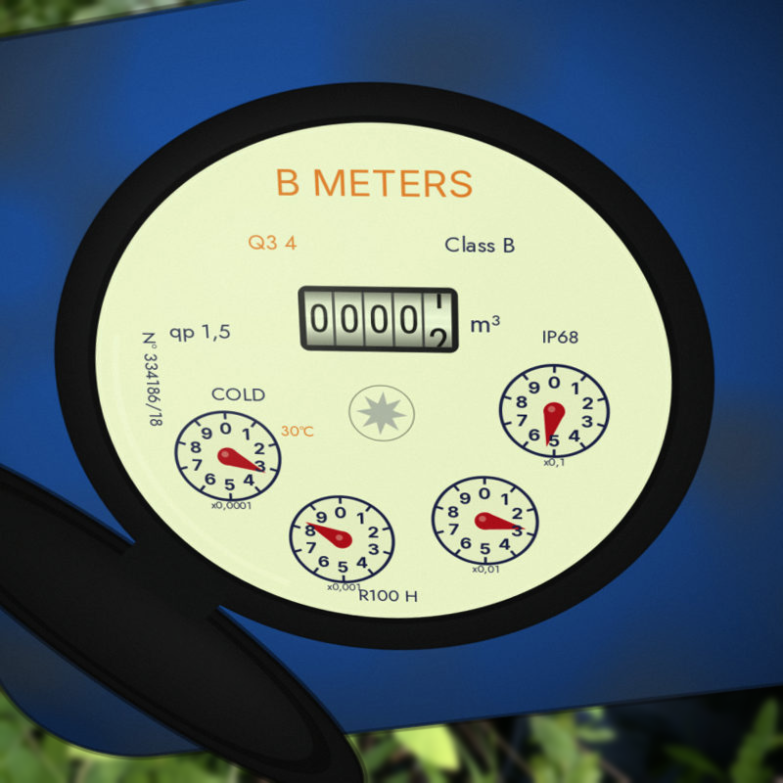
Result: 1.5283; m³
